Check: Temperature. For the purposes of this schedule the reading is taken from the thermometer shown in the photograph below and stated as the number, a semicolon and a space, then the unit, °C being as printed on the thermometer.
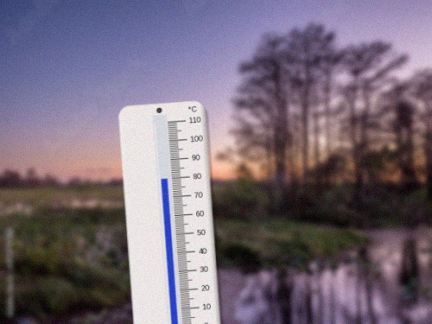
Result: 80; °C
